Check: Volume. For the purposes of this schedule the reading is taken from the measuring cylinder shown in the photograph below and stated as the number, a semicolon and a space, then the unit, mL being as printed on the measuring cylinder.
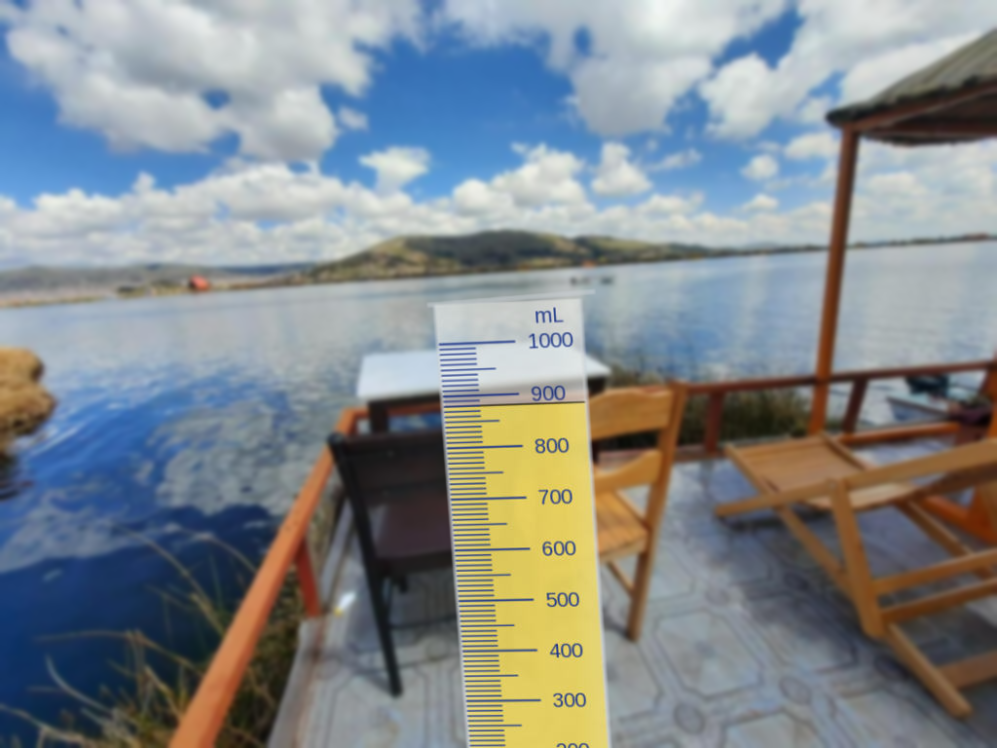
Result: 880; mL
